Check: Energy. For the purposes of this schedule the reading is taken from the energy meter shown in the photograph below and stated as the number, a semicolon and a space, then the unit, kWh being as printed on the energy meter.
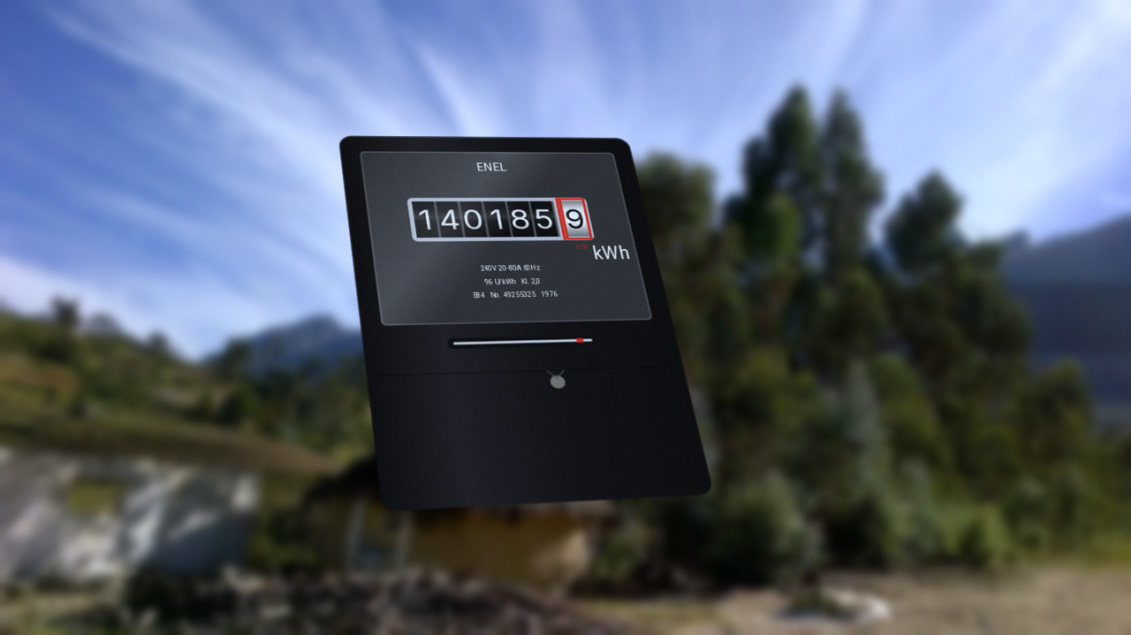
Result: 140185.9; kWh
